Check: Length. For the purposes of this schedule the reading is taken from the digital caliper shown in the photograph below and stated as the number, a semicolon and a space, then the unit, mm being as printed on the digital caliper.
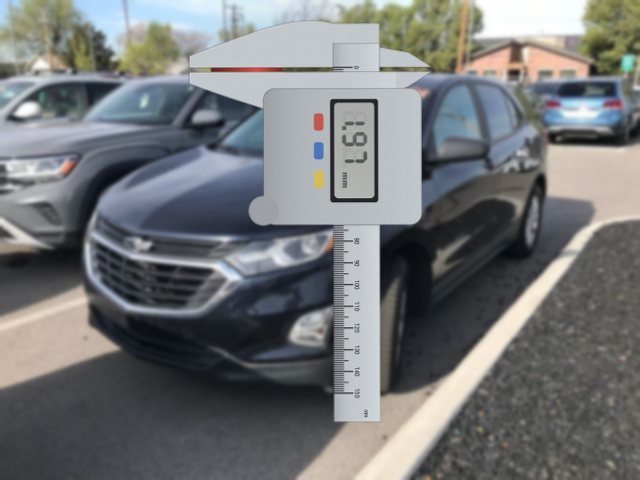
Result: 1.97; mm
